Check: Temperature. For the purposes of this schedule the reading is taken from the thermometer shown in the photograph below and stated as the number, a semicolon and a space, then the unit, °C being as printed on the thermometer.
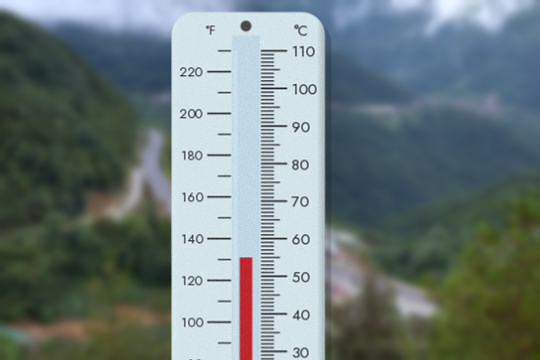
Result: 55; °C
